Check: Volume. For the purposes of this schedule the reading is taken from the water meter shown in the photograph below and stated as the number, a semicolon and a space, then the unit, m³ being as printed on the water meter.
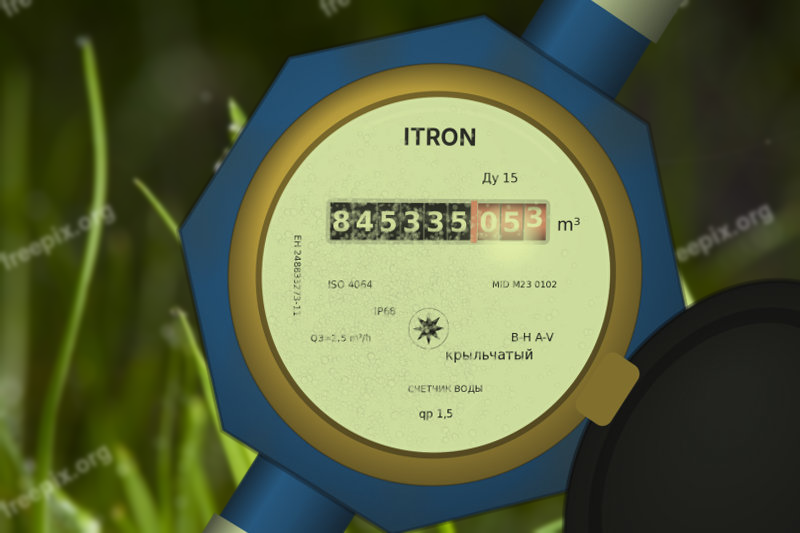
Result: 845335.053; m³
